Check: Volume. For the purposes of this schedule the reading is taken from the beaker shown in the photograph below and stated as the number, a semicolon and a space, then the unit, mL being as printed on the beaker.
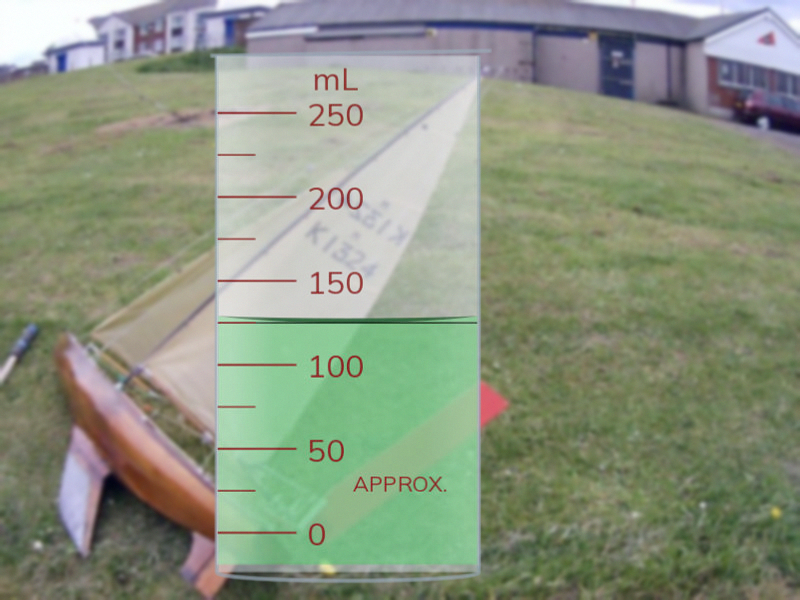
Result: 125; mL
